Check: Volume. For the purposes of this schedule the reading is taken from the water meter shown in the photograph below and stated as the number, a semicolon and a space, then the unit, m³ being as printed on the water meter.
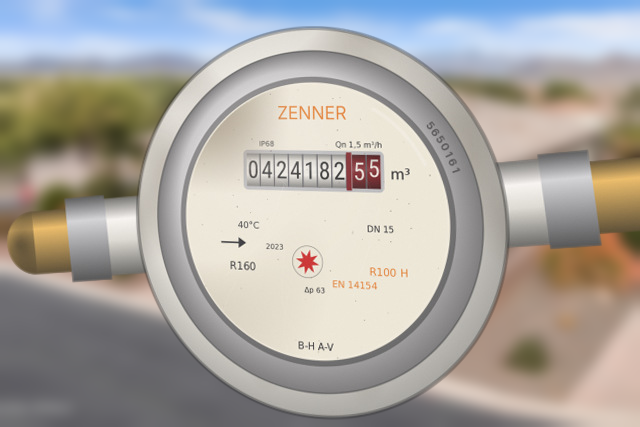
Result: 424182.55; m³
